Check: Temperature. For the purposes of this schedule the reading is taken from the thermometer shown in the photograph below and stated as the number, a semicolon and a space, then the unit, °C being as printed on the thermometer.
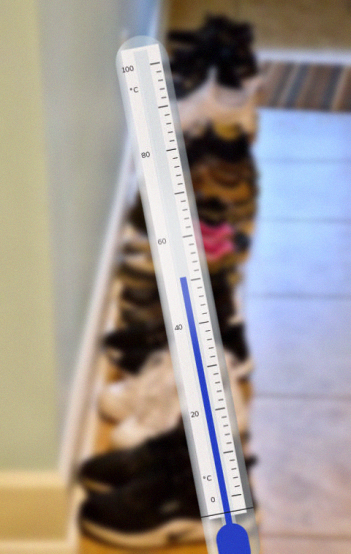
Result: 51; °C
